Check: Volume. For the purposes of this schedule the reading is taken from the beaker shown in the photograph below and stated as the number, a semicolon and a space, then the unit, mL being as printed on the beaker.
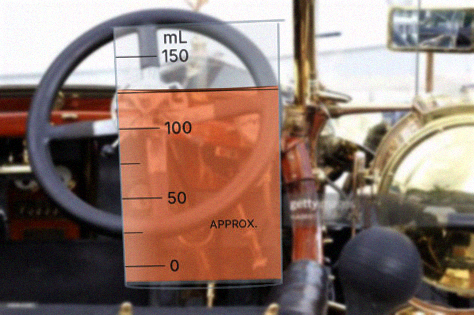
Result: 125; mL
